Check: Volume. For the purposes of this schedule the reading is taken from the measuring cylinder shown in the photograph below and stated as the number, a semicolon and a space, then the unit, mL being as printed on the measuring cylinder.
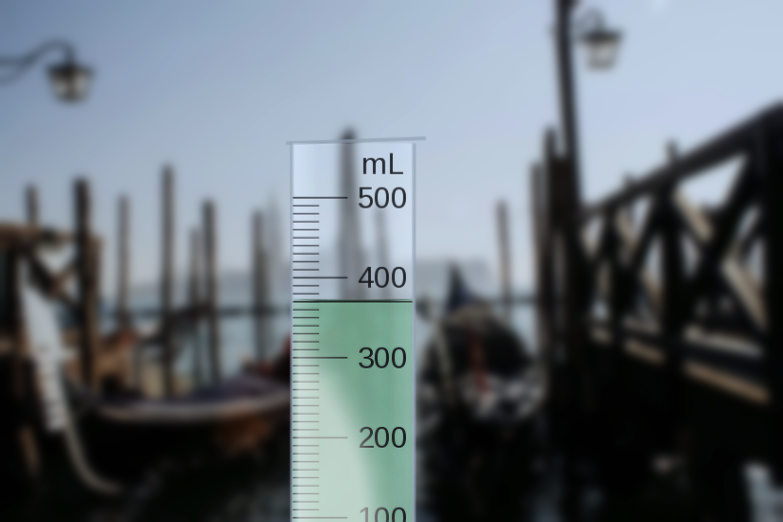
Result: 370; mL
